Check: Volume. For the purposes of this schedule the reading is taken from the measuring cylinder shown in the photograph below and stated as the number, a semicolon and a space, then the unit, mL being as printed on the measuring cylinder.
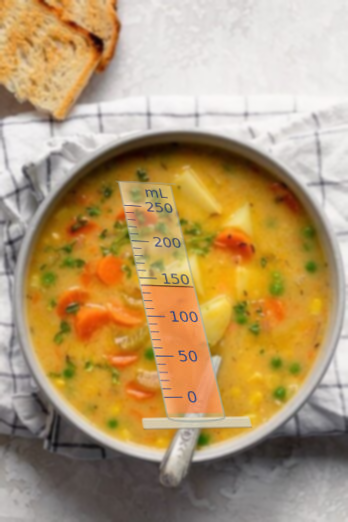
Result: 140; mL
